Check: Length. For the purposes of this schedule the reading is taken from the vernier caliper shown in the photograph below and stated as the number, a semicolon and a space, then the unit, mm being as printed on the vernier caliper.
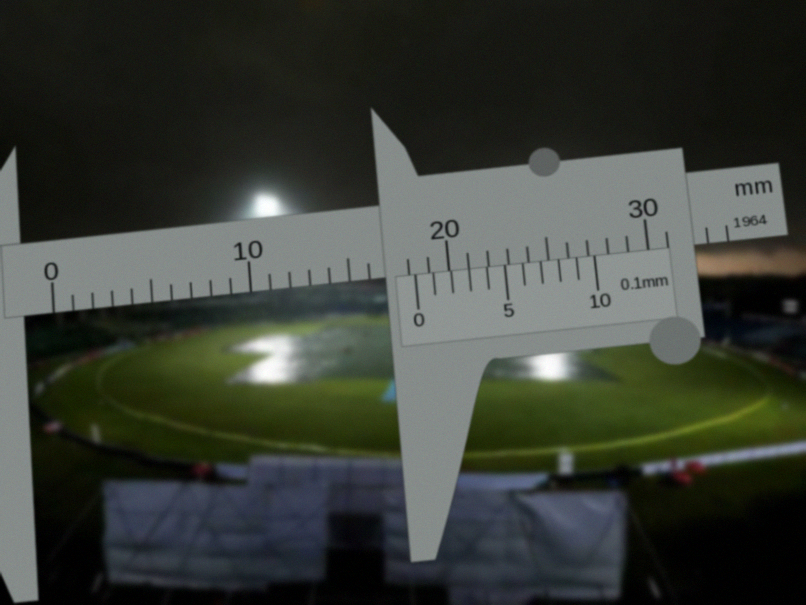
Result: 18.3; mm
